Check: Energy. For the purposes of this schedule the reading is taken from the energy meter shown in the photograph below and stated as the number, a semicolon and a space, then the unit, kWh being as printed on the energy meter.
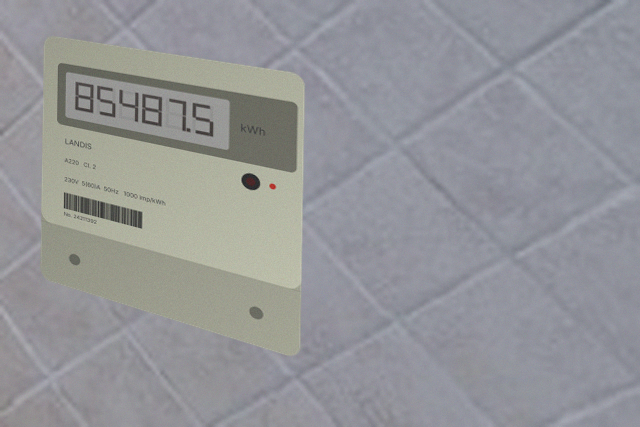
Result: 85487.5; kWh
